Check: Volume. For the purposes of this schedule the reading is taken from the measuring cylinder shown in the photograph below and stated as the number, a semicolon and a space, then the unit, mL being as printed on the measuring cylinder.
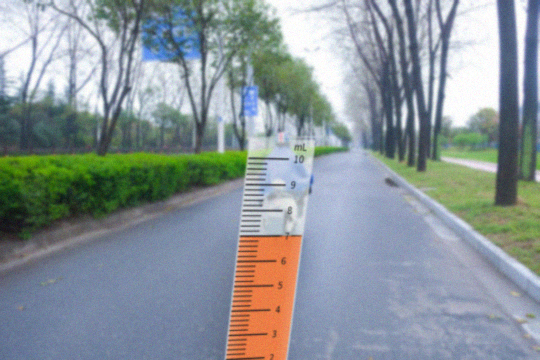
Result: 7; mL
